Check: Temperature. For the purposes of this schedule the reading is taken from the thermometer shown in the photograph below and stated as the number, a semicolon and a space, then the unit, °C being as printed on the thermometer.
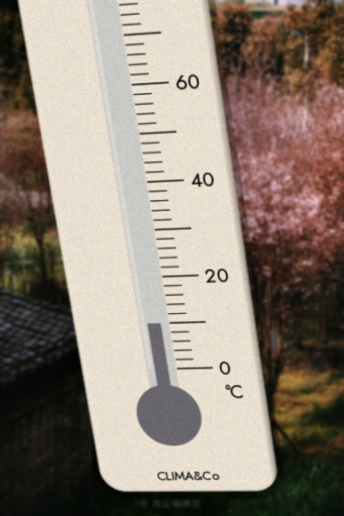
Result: 10; °C
